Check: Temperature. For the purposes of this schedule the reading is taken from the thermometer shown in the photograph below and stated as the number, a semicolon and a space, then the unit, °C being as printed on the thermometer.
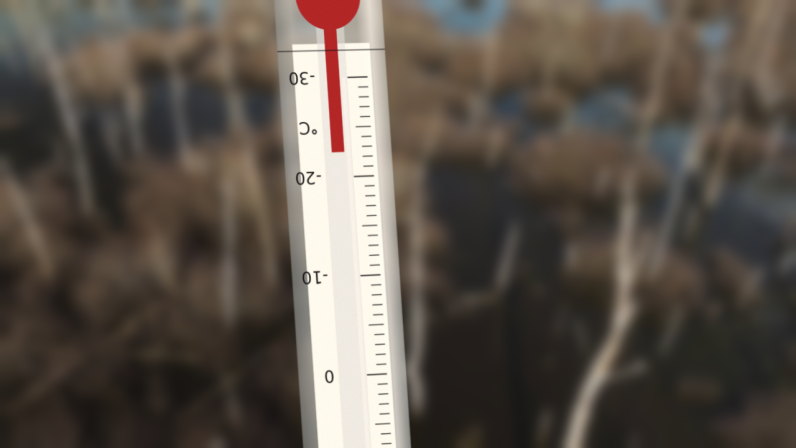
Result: -22.5; °C
